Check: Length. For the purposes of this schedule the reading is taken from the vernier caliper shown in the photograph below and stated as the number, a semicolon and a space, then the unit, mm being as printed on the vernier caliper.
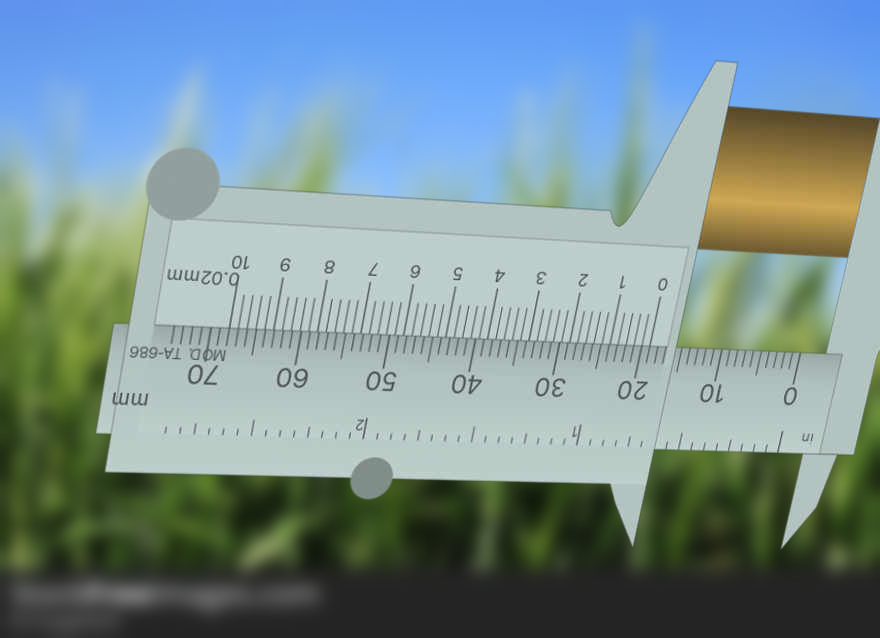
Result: 19.0; mm
